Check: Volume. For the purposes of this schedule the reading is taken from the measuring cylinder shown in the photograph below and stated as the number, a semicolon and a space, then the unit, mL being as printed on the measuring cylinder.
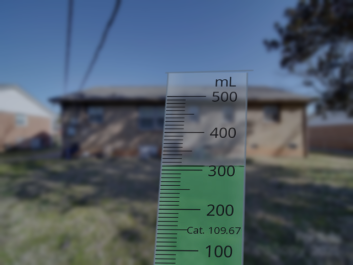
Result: 310; mL
